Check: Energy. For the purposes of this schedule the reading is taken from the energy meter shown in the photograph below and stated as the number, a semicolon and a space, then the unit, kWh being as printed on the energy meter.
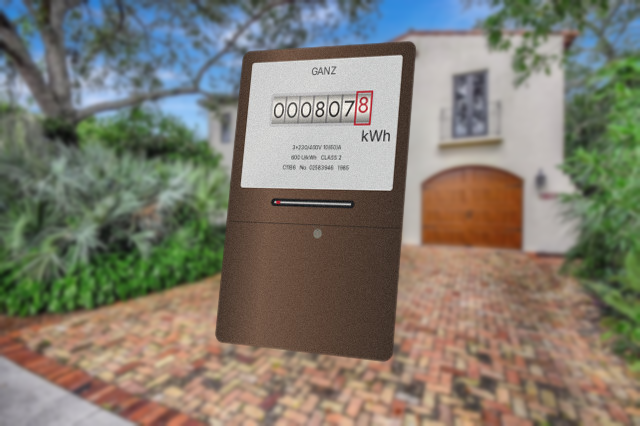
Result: 807.8; kWh
